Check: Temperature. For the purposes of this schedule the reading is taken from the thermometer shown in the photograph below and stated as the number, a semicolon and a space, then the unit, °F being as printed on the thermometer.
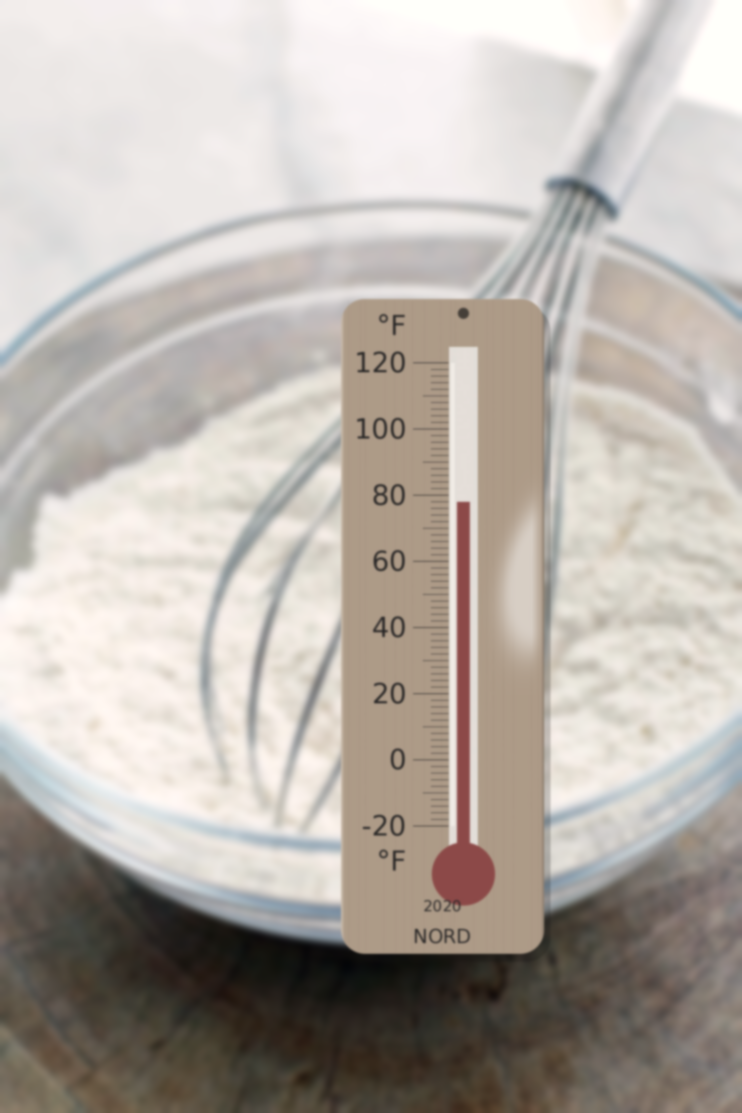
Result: 78; °F
